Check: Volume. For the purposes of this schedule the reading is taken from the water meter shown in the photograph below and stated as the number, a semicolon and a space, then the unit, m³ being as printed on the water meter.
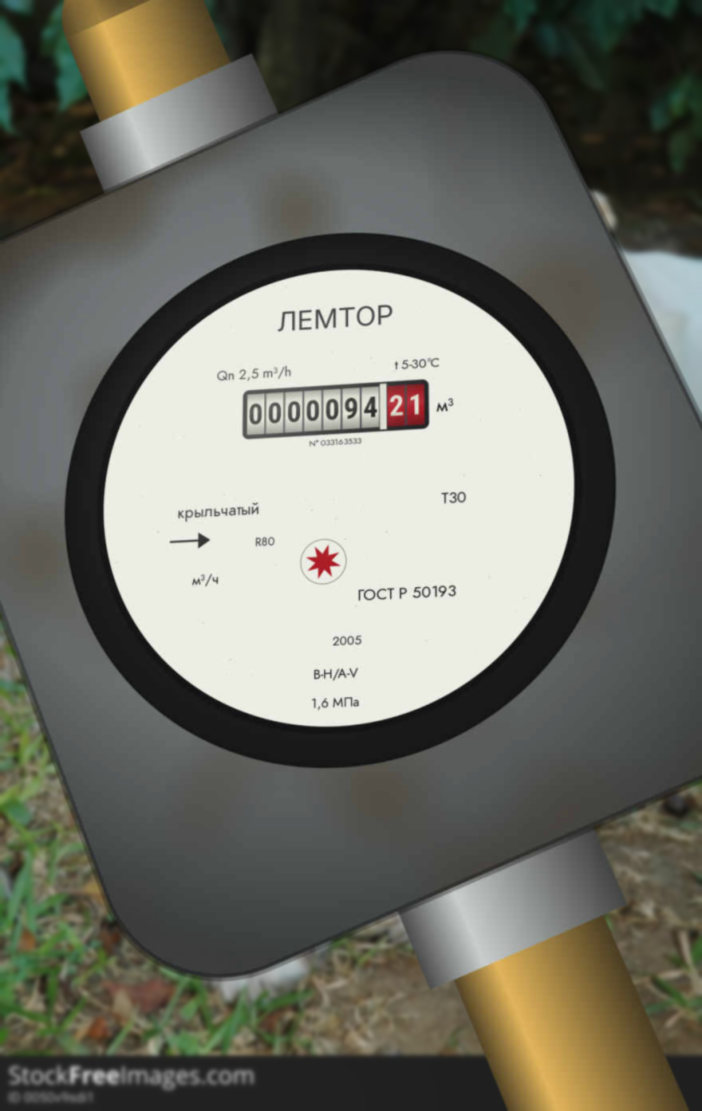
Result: 94.21; m³
